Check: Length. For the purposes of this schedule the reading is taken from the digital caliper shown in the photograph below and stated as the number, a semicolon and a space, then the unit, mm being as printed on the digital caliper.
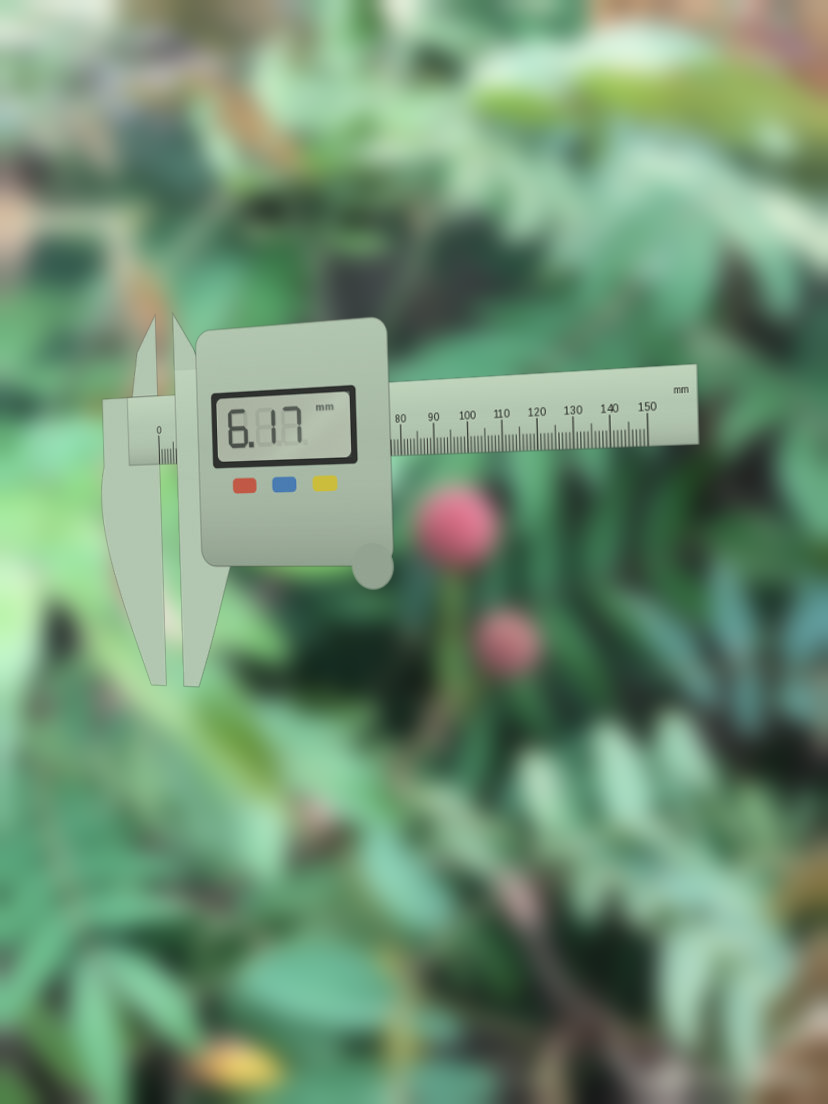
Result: 6.17; mm
